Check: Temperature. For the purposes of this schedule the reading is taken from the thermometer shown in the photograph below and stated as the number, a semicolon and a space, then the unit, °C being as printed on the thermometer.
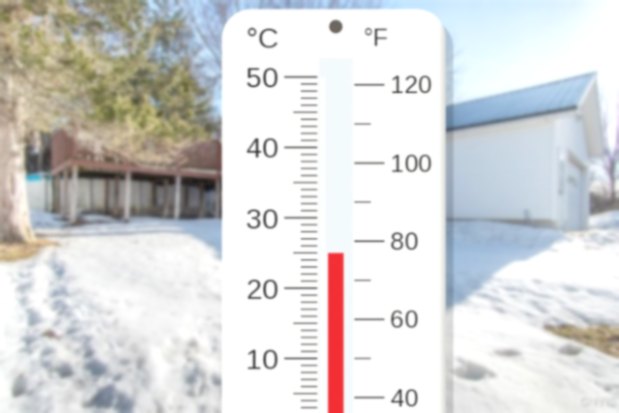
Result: 25; °C
